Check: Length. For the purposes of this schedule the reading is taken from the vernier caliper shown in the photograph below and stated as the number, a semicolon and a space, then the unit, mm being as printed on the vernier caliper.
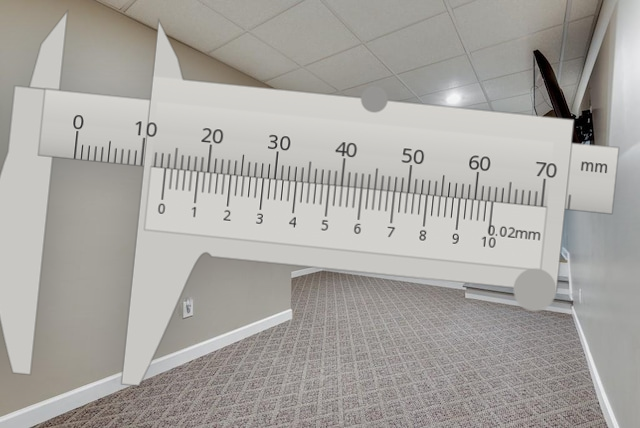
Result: 13.6; mm
